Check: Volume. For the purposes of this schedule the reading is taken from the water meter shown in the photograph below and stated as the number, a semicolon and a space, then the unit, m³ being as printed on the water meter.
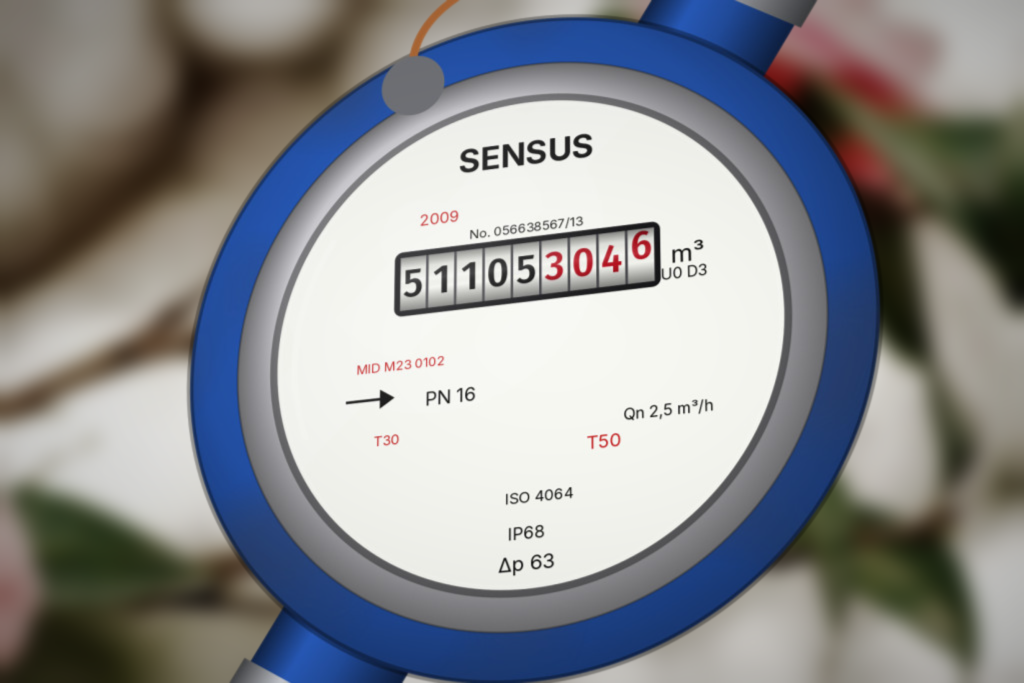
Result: 51105.3046; m³
